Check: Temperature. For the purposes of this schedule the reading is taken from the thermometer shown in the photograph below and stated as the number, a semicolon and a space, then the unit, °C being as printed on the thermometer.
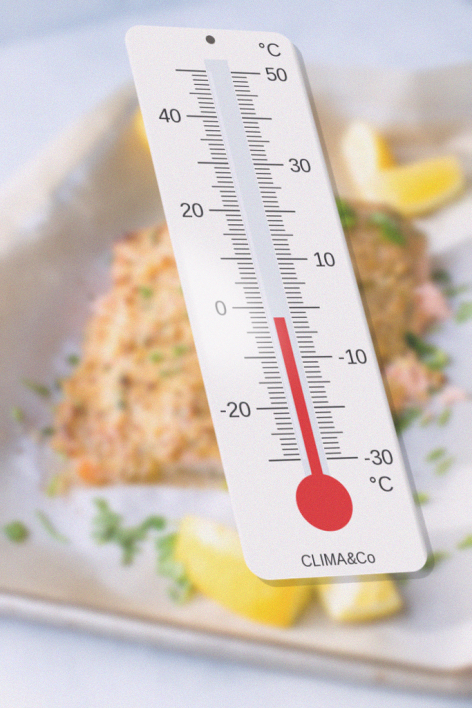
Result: -2; °C
